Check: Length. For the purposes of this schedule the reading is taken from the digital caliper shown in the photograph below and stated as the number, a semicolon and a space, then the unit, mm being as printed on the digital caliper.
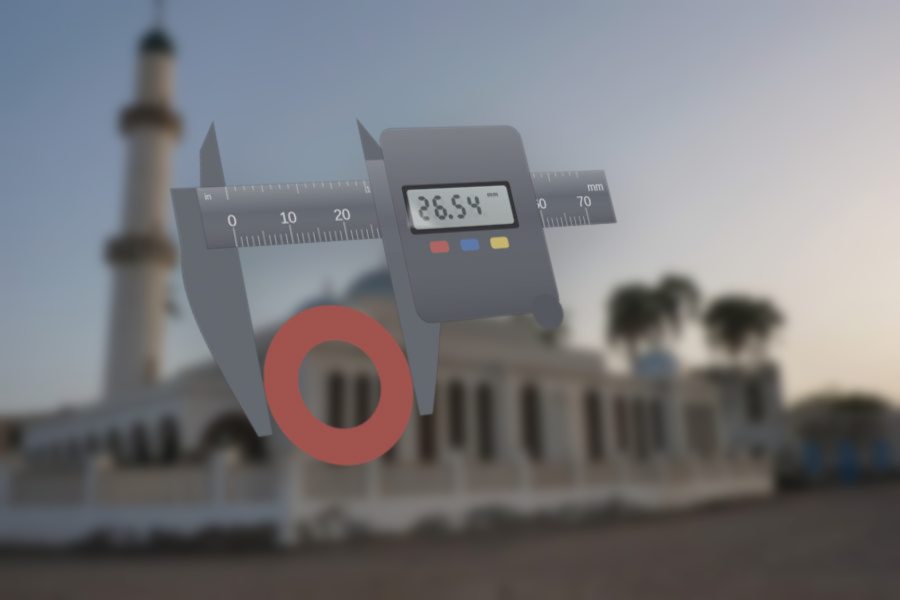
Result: 26.54; mm
